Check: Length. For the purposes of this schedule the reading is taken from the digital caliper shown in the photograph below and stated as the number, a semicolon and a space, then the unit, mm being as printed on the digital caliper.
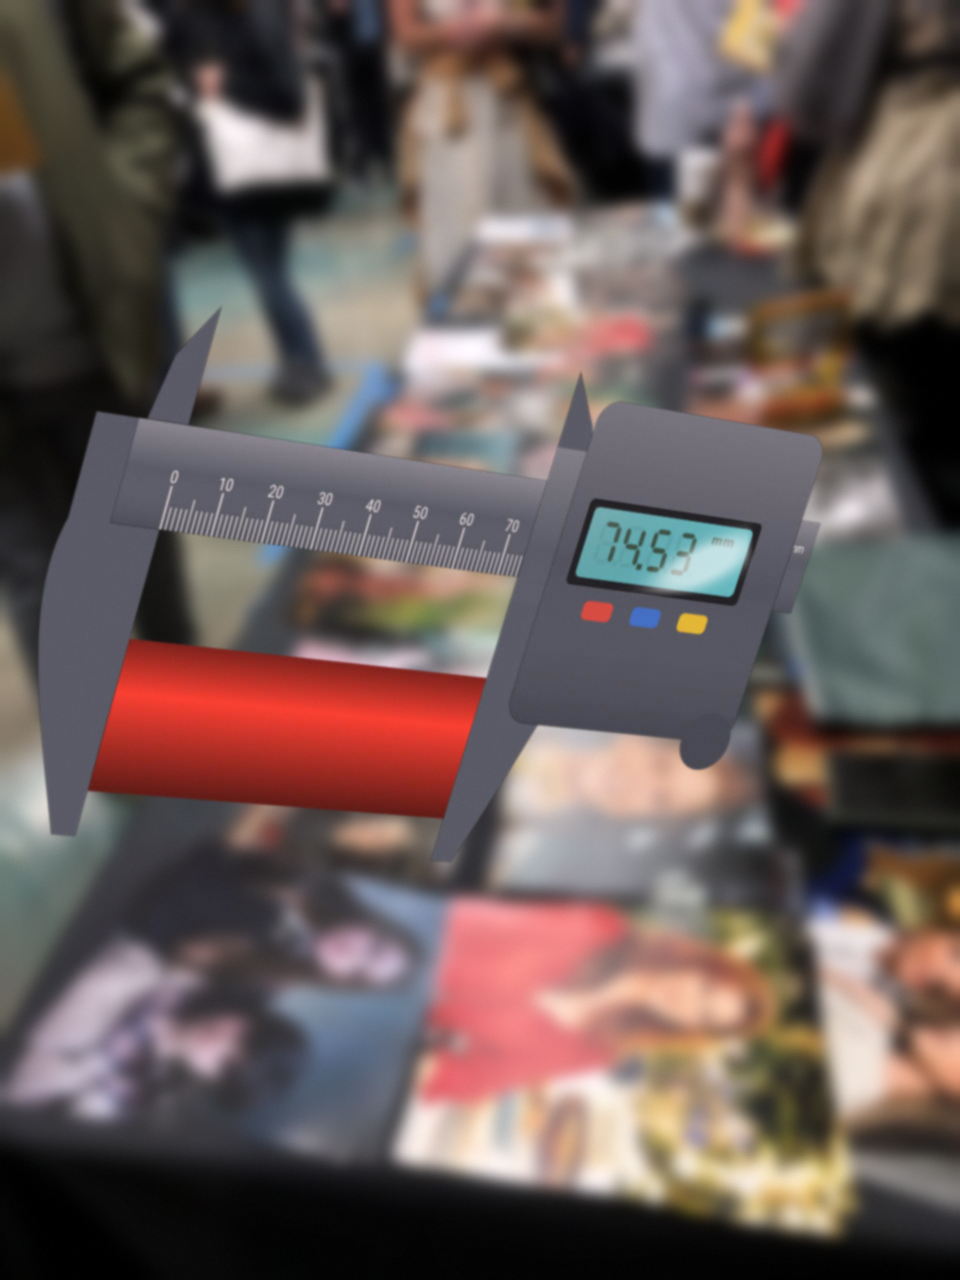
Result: 74.53; mm
